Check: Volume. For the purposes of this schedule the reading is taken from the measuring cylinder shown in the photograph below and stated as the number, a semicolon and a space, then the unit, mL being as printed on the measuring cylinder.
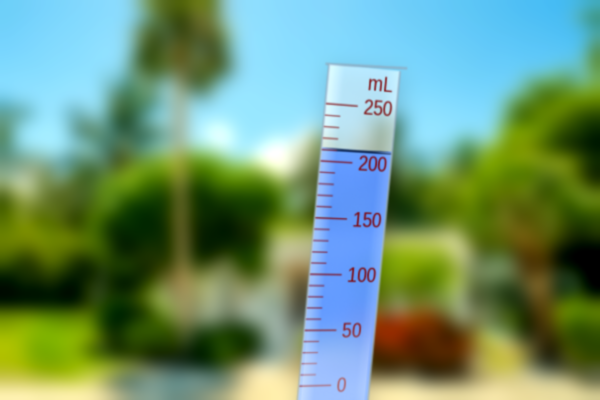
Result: 210; mL
